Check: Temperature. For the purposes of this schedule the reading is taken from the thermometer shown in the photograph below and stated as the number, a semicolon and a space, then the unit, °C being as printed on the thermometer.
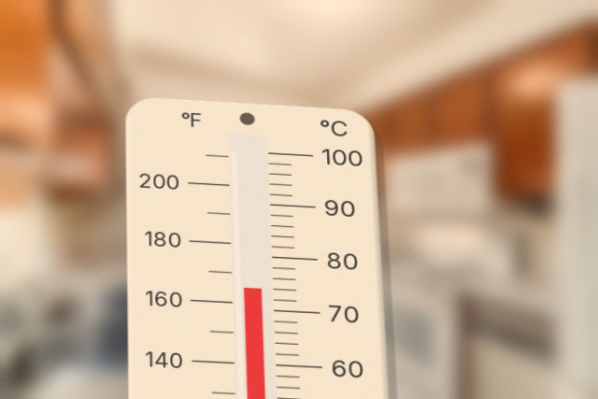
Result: 74; °C
